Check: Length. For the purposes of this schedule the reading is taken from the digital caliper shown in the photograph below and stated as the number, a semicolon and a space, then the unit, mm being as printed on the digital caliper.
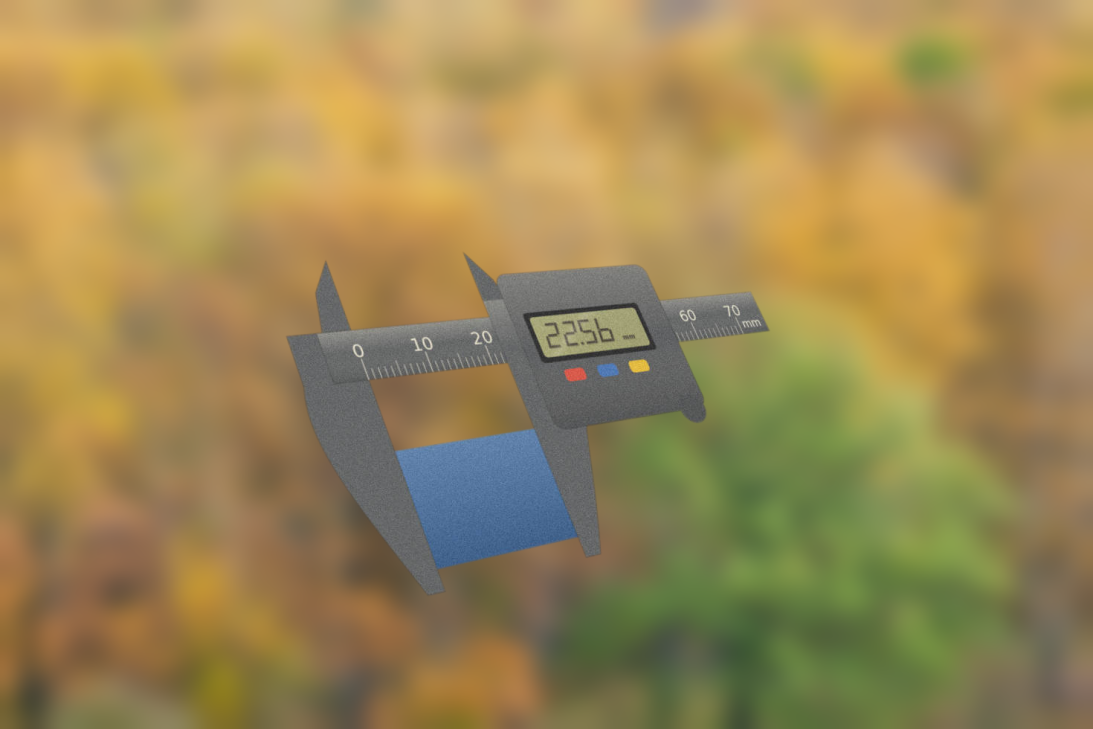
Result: 22.56; mm
